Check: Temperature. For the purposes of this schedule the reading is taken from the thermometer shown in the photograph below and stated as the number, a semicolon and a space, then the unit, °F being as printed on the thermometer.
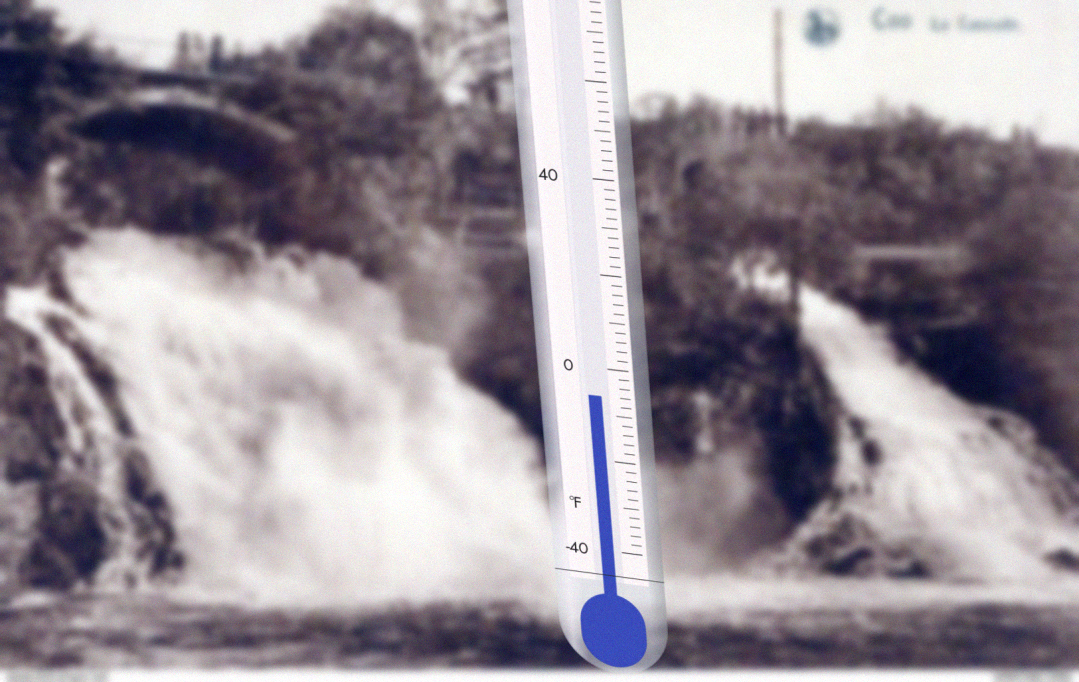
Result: -6; °F
